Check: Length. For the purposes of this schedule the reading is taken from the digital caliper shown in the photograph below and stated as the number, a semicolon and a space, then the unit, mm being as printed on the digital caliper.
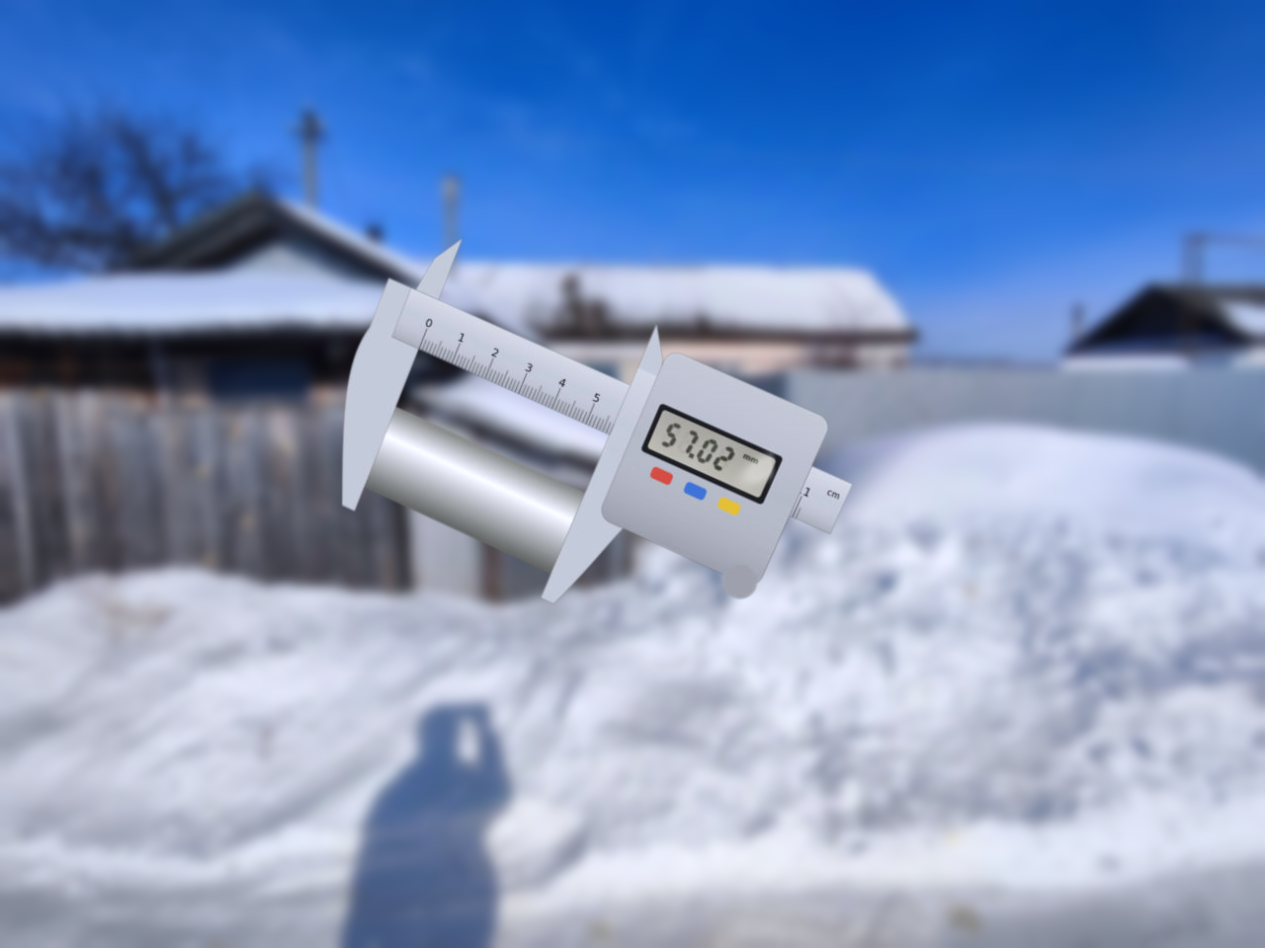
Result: 57.02; mm
